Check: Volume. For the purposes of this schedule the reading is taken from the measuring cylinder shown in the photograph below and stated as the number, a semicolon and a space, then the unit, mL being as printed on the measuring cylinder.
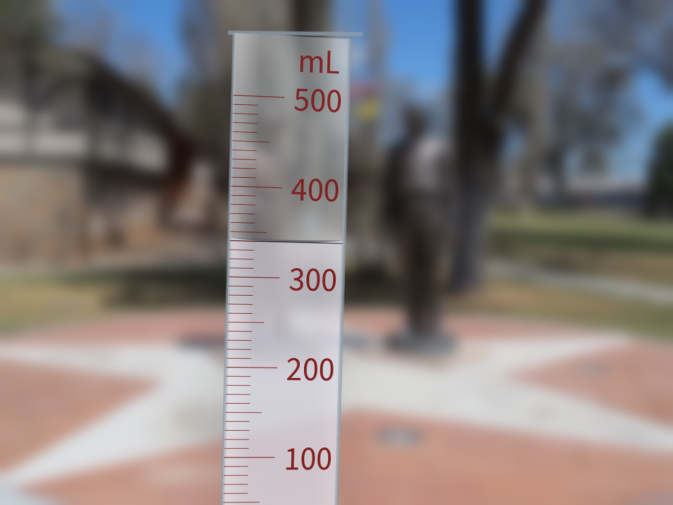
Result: 340; mL
